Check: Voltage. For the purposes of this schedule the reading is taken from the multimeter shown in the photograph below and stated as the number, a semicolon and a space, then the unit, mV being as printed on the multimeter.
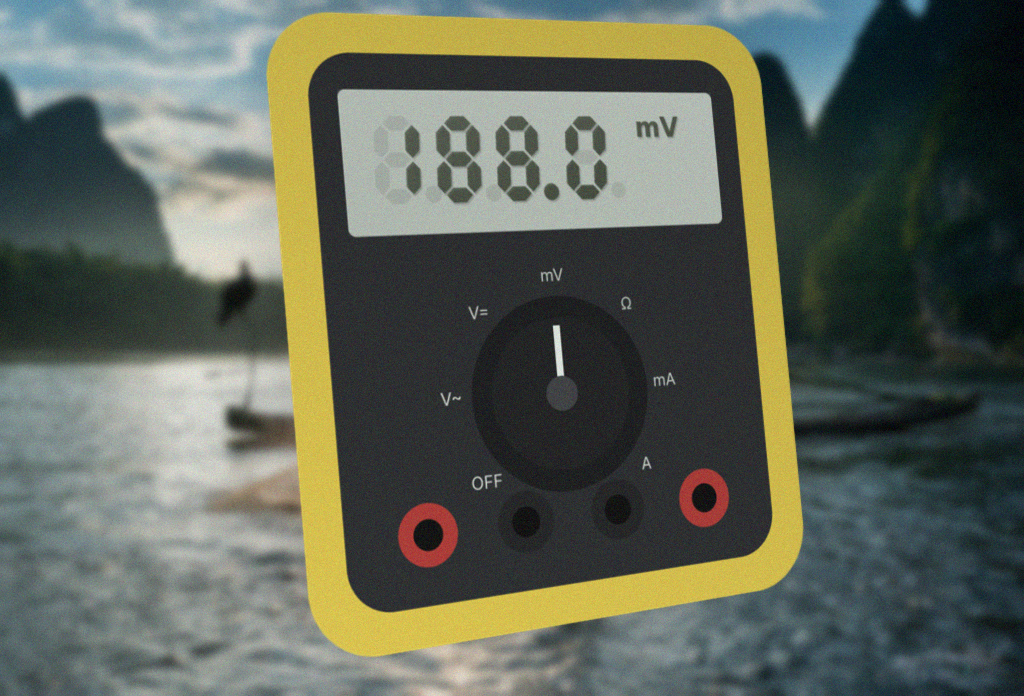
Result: 188.0; mV
